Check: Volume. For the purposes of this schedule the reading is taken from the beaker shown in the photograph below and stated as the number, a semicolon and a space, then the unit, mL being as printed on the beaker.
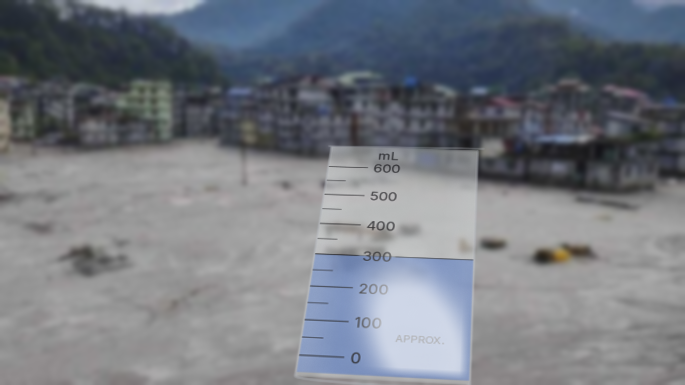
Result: 300; mL
